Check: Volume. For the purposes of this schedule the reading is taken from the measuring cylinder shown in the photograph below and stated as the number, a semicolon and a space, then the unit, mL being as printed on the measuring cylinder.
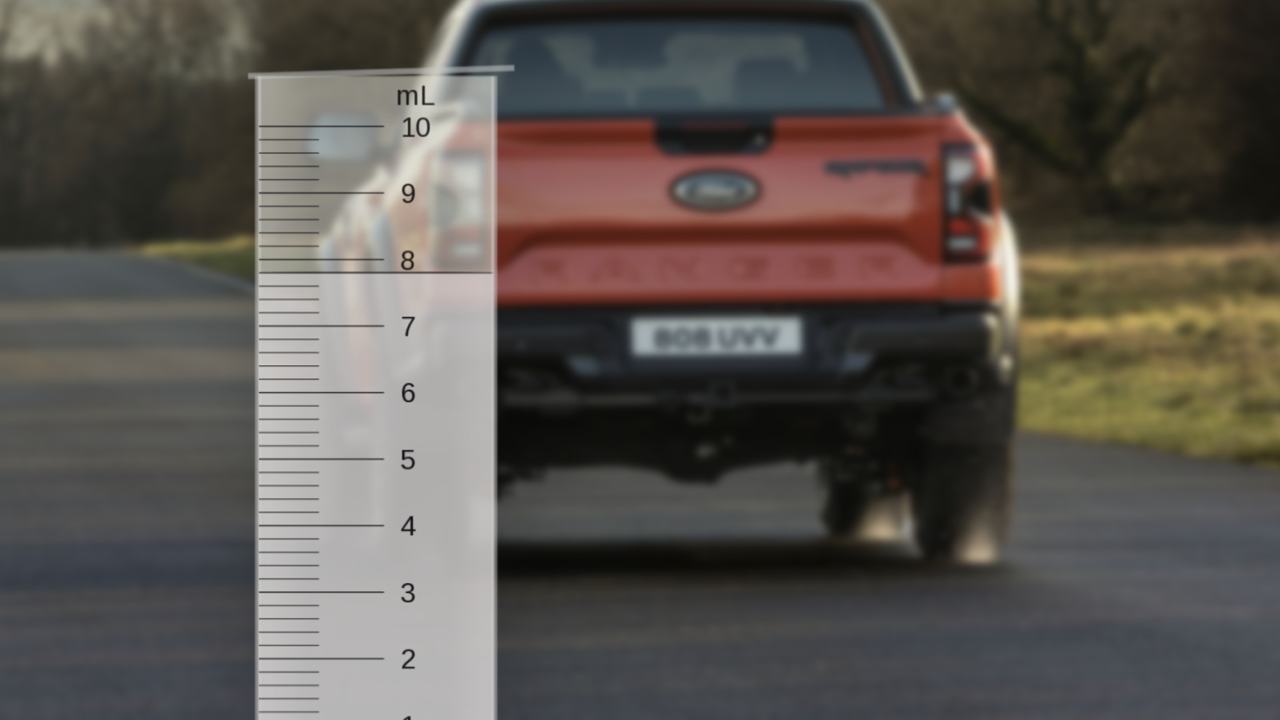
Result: 7.8; mL
